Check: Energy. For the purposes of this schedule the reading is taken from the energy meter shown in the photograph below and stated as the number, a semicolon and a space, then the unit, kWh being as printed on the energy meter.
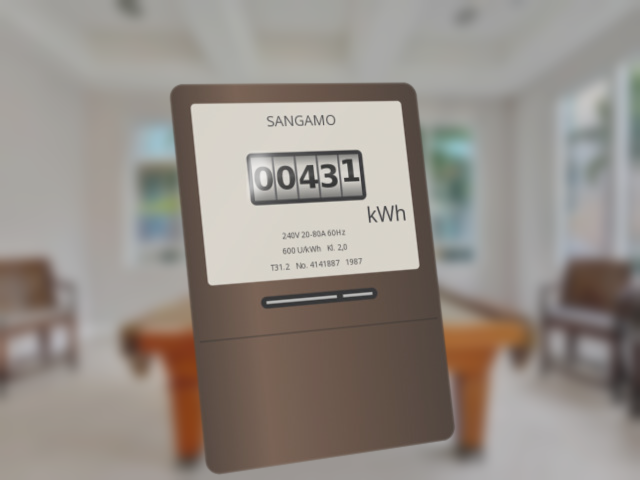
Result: 431; kWh
